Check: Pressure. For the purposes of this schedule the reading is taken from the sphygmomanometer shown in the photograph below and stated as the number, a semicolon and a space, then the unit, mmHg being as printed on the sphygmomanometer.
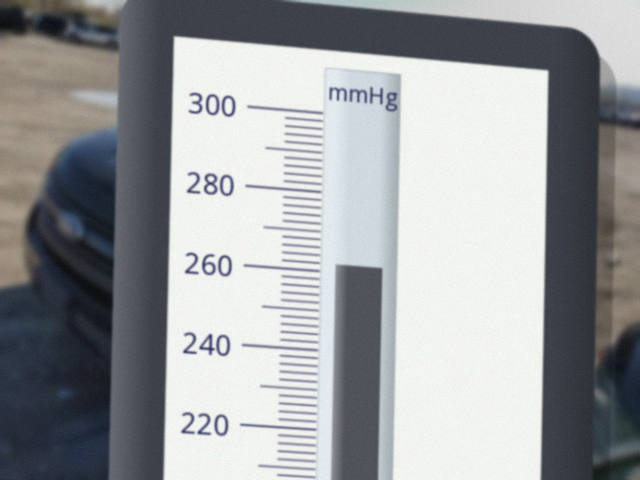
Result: 262; mmHg
